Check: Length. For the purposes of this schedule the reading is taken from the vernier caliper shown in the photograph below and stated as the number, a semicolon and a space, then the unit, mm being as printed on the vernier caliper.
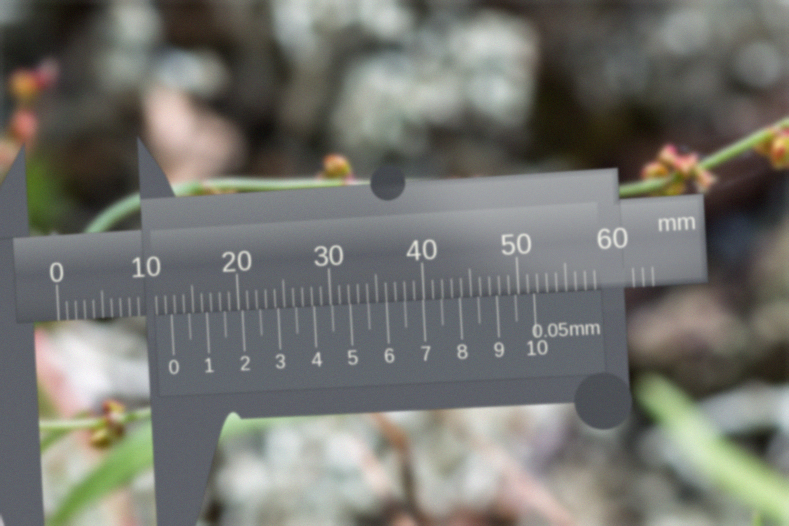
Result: 12.6; mm
